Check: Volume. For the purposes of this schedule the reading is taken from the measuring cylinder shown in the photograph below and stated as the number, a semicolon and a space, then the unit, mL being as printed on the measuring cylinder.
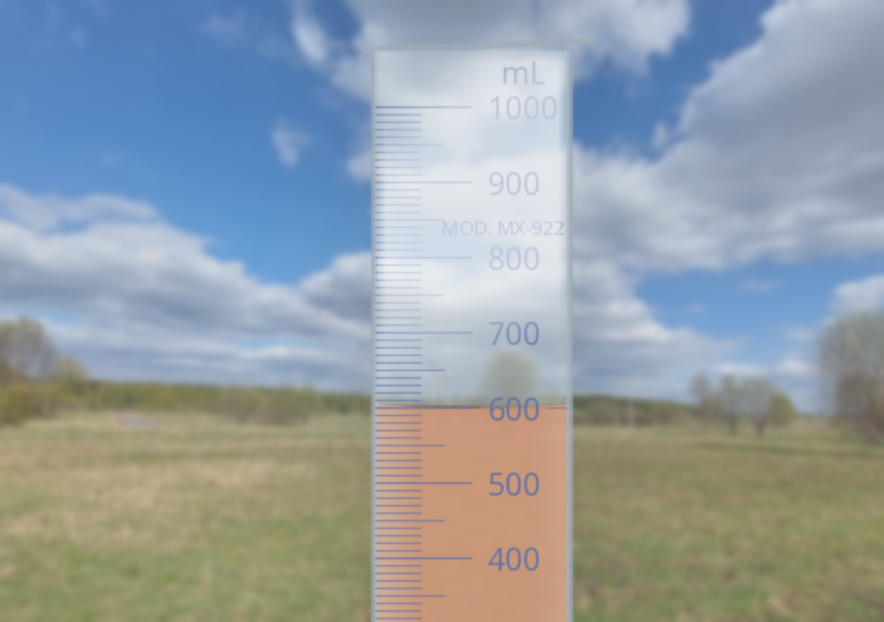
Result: 600; mL
